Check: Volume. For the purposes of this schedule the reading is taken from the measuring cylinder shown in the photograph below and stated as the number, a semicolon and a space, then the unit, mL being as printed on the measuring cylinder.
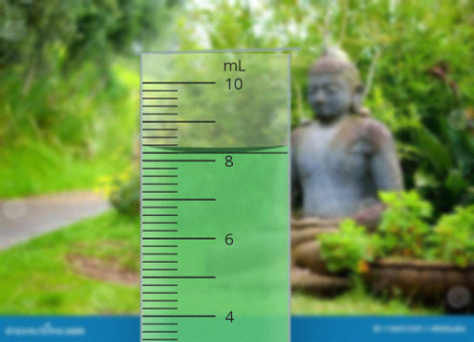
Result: 8.2; mL
